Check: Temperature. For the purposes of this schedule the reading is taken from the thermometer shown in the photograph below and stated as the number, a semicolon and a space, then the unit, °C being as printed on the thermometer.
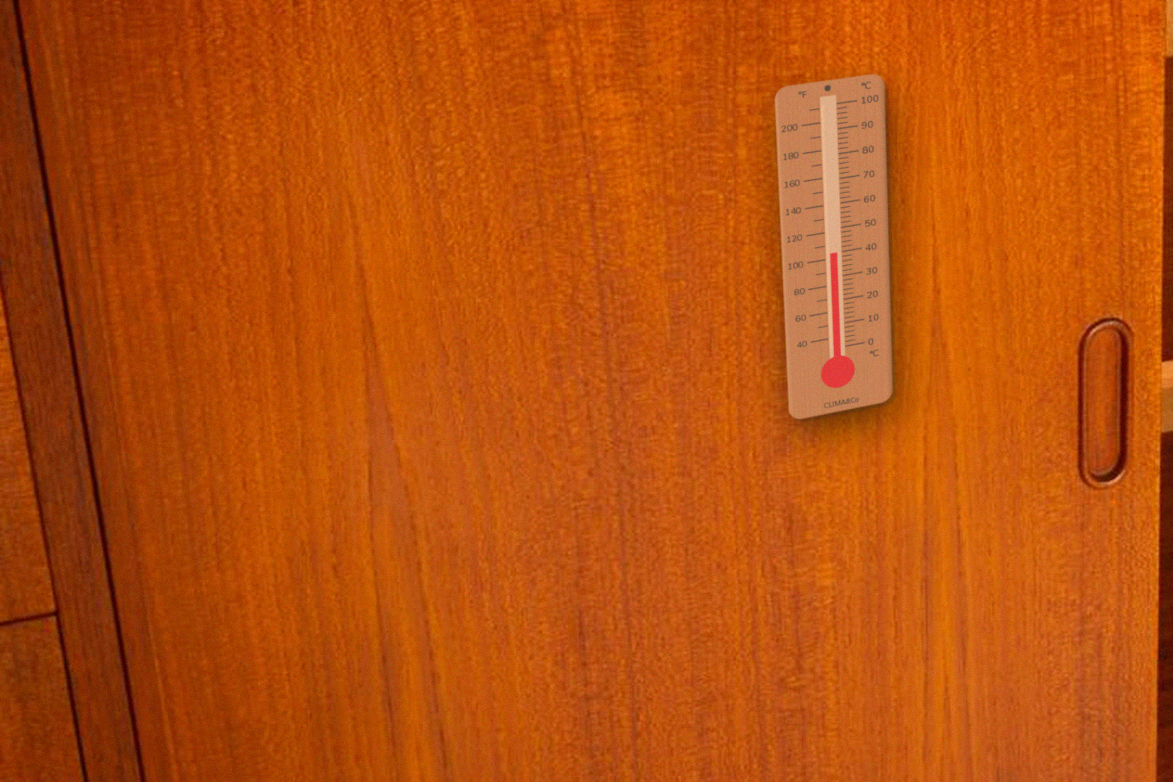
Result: 40; °C
